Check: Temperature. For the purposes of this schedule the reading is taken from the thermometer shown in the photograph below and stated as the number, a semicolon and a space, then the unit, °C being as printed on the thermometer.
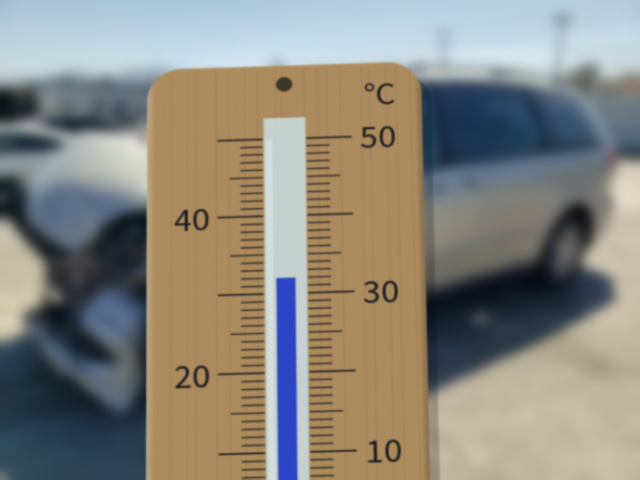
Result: 32; °C
